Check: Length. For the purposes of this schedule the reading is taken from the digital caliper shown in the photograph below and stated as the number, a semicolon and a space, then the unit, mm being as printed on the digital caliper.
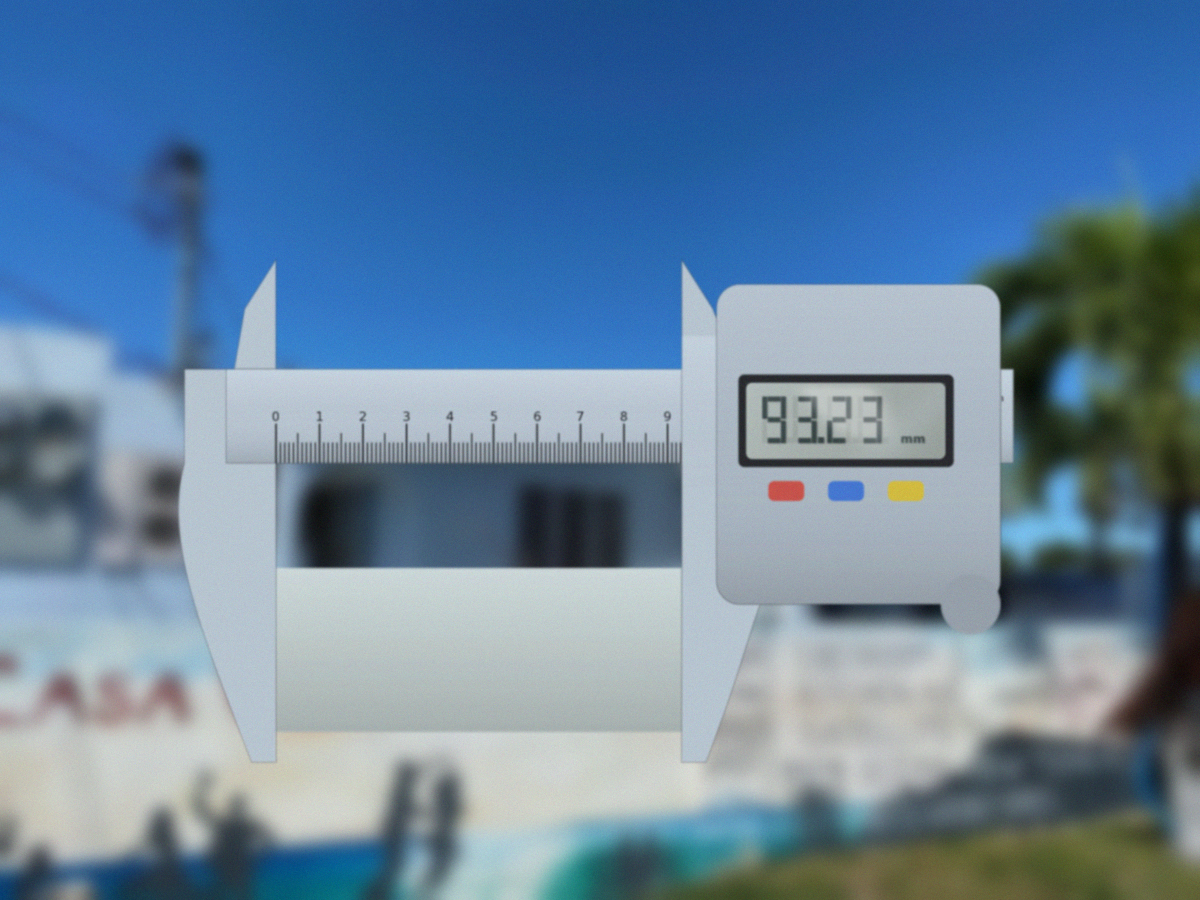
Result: 93.23; mm
